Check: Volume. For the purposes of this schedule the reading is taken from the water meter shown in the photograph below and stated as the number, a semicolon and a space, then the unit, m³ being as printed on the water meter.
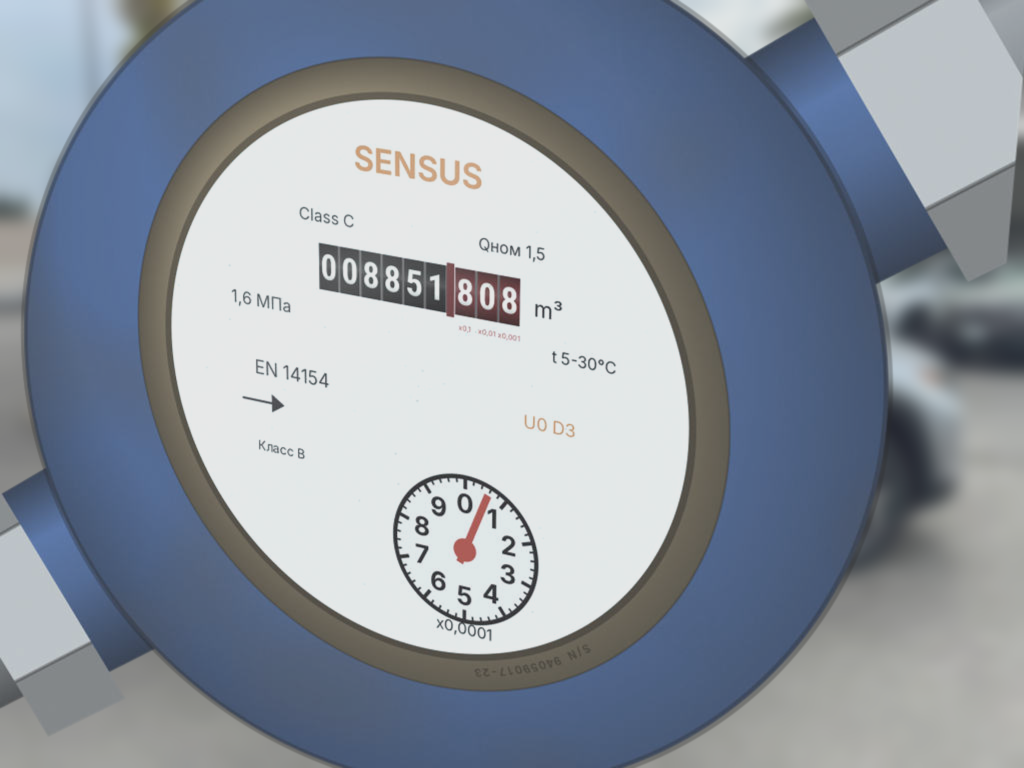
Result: 8851.8080; m³
